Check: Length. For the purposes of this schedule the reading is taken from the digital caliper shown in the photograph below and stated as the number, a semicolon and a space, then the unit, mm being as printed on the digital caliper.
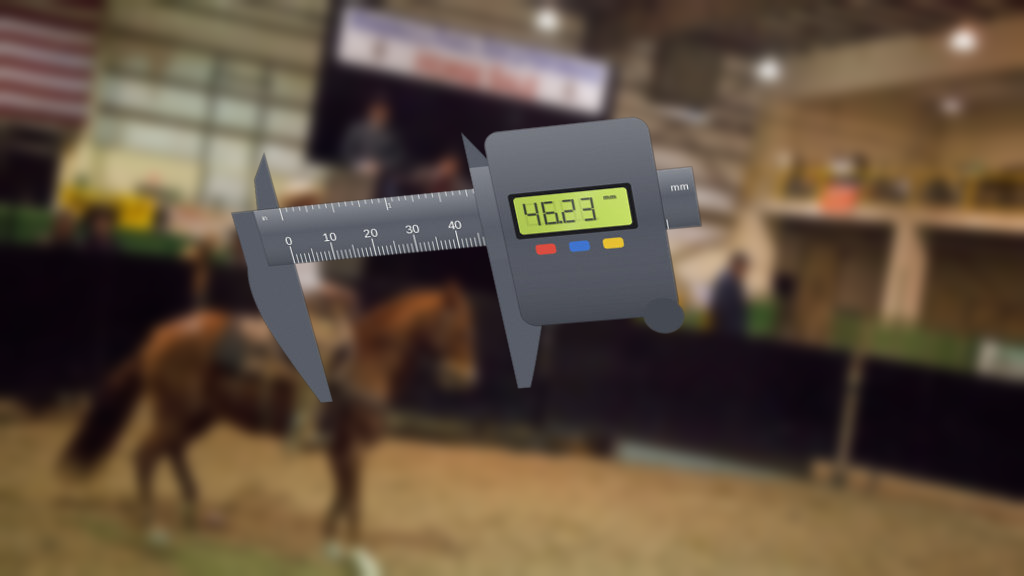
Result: 46.23; mm
